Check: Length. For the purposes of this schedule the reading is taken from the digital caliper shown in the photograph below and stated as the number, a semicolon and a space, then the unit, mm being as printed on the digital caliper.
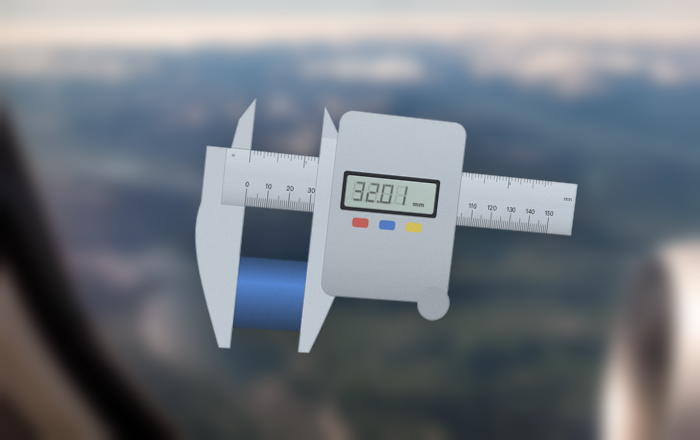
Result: 32.01; mm
